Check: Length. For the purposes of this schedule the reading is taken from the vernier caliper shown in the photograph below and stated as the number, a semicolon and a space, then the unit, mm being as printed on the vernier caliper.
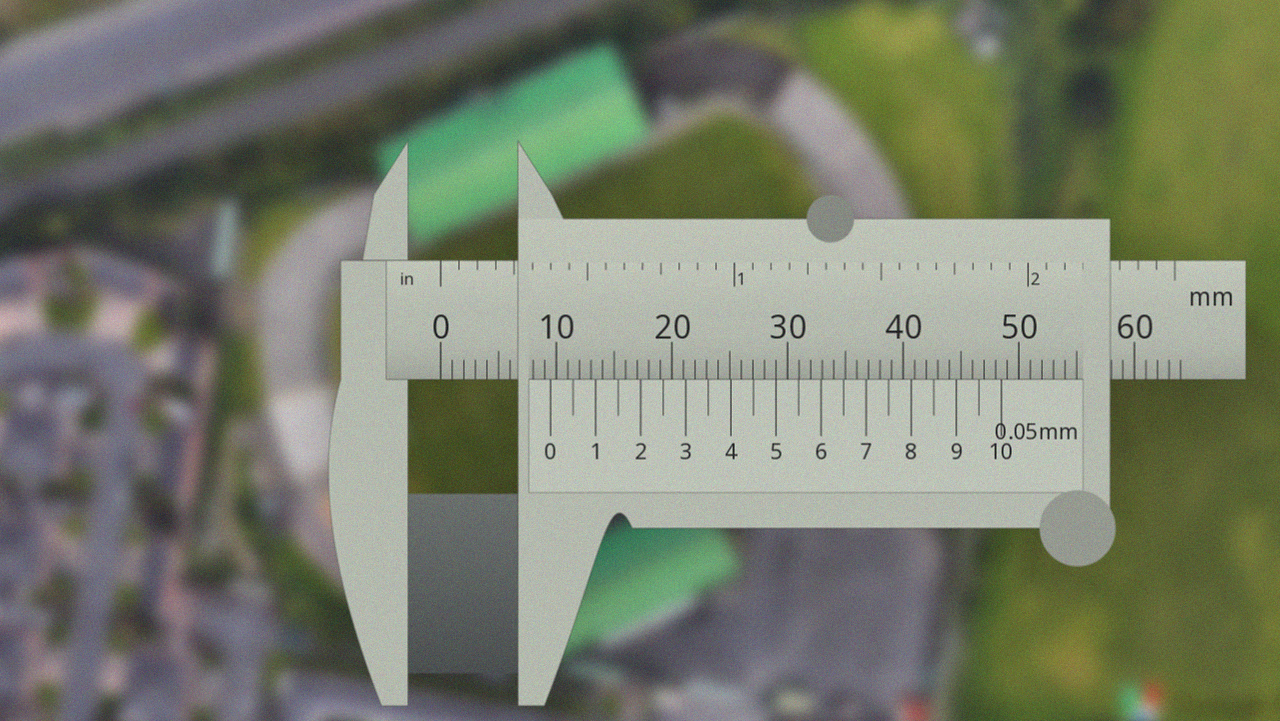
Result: 9.5; mm
